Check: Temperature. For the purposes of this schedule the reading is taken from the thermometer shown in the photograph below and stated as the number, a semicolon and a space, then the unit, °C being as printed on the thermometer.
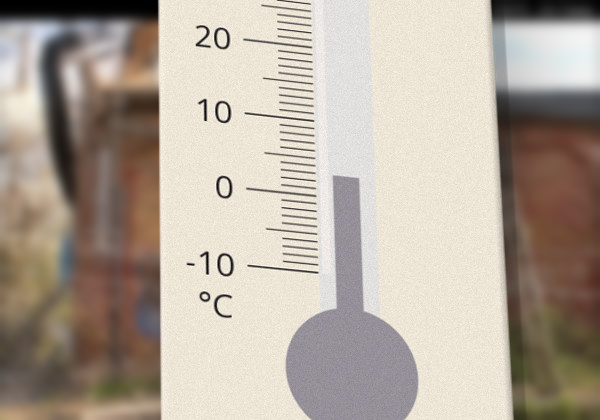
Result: 3; °C
